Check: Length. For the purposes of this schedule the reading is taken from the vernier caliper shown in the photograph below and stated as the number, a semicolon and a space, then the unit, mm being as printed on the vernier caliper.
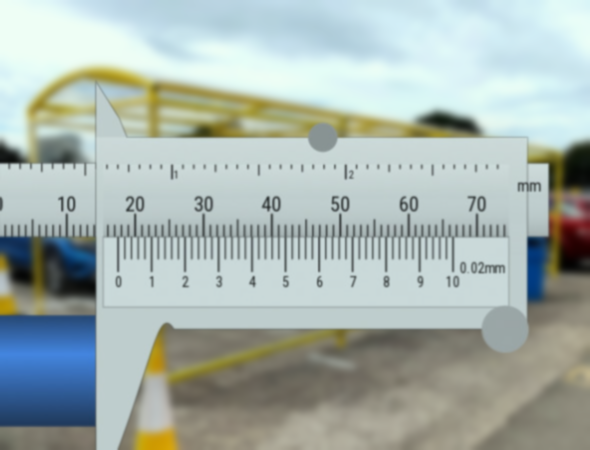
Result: 17.5; mm
